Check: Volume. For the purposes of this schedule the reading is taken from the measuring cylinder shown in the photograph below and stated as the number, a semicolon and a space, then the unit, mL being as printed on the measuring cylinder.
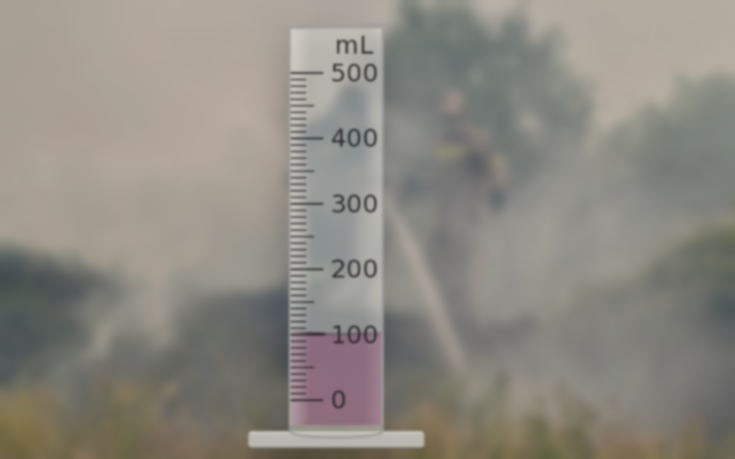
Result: 100; mL
